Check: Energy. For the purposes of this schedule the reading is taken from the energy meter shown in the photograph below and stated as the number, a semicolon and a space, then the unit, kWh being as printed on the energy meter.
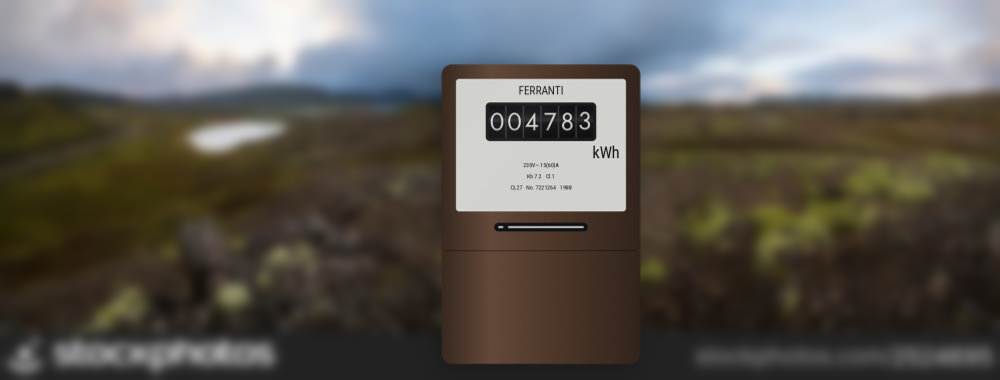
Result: 4783; kWh
